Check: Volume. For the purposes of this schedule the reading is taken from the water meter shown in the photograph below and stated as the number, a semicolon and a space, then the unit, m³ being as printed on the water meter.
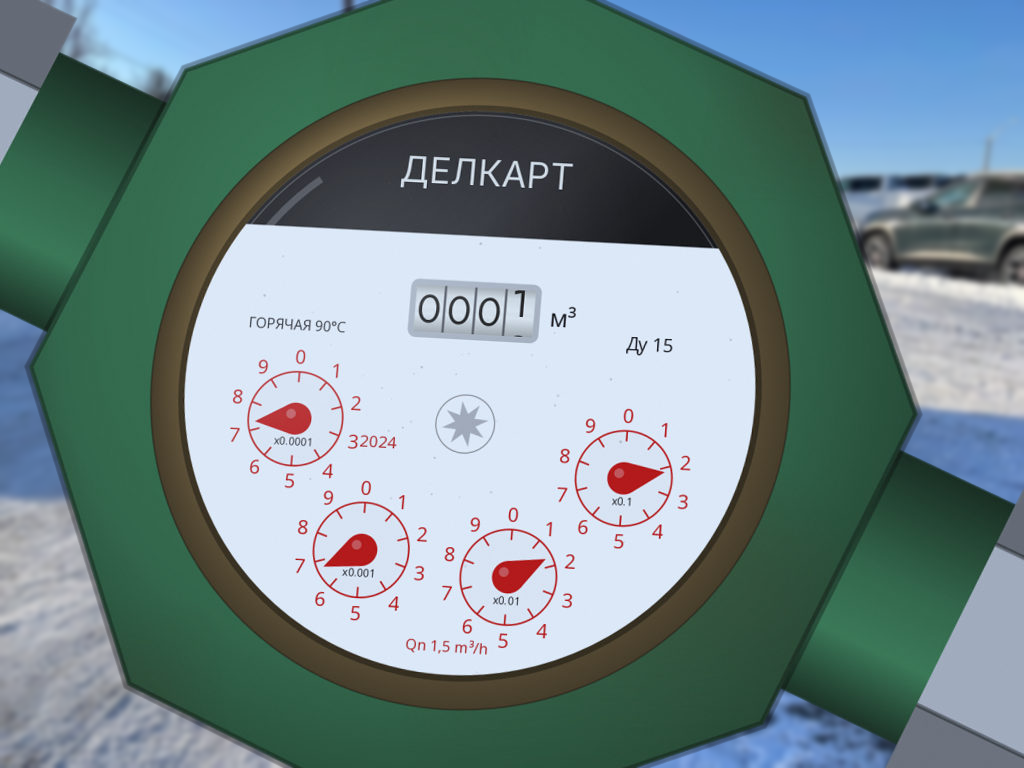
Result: 1.2167; m³
